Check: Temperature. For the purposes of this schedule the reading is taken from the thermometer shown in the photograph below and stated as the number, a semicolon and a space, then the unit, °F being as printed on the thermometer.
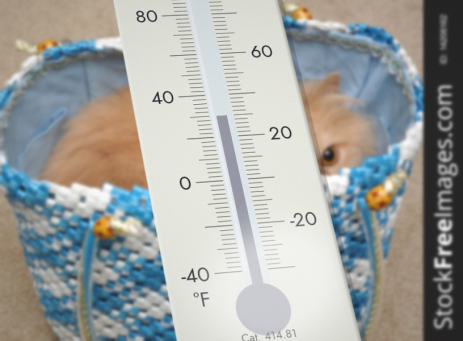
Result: 30; °F
